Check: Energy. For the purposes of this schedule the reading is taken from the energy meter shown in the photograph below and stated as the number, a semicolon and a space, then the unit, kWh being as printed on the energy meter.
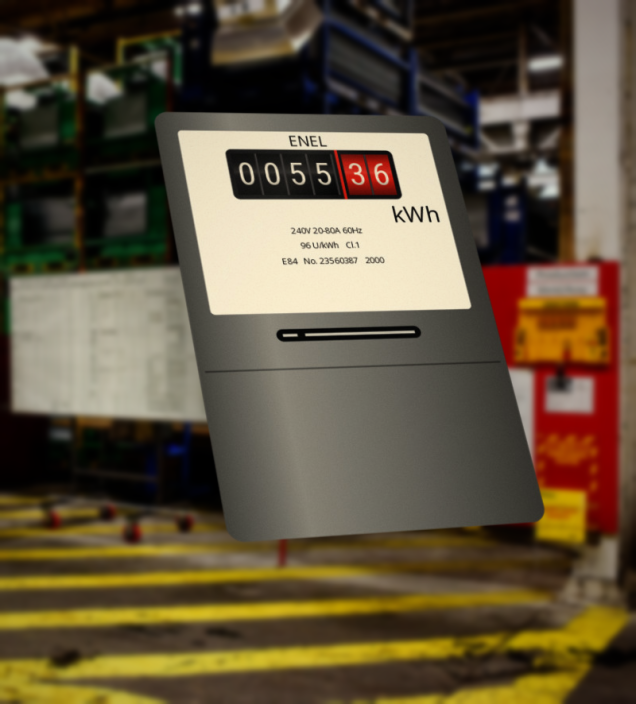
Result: 55.36; kWh
